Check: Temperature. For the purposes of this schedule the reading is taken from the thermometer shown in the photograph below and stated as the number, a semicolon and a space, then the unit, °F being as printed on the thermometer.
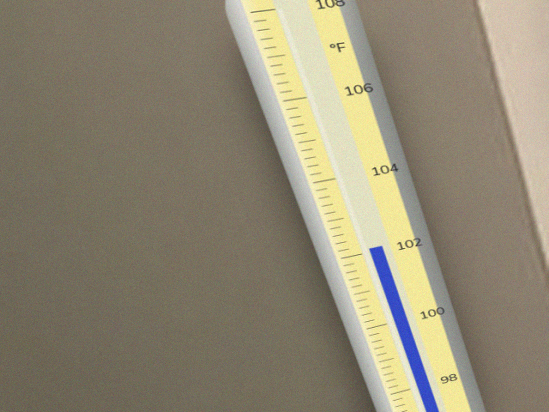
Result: 102.1; °F
